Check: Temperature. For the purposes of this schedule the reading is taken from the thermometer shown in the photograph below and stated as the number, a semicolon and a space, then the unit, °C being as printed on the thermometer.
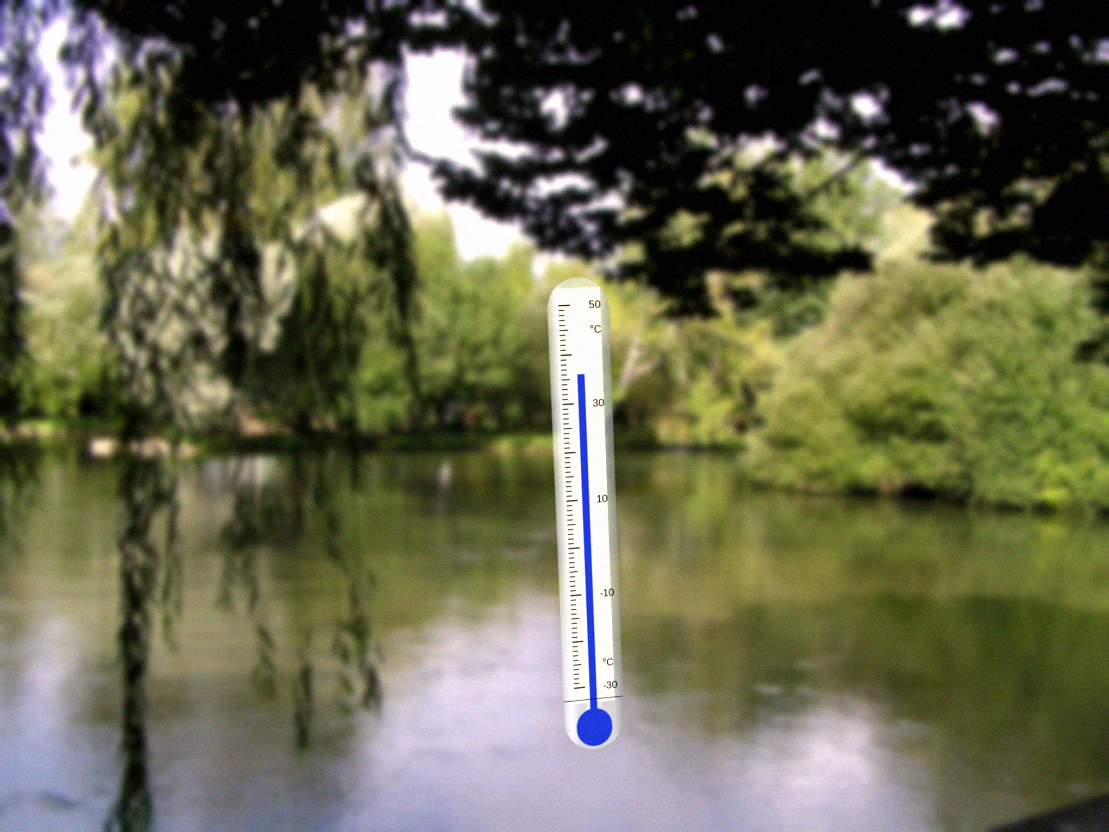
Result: 36; °C
